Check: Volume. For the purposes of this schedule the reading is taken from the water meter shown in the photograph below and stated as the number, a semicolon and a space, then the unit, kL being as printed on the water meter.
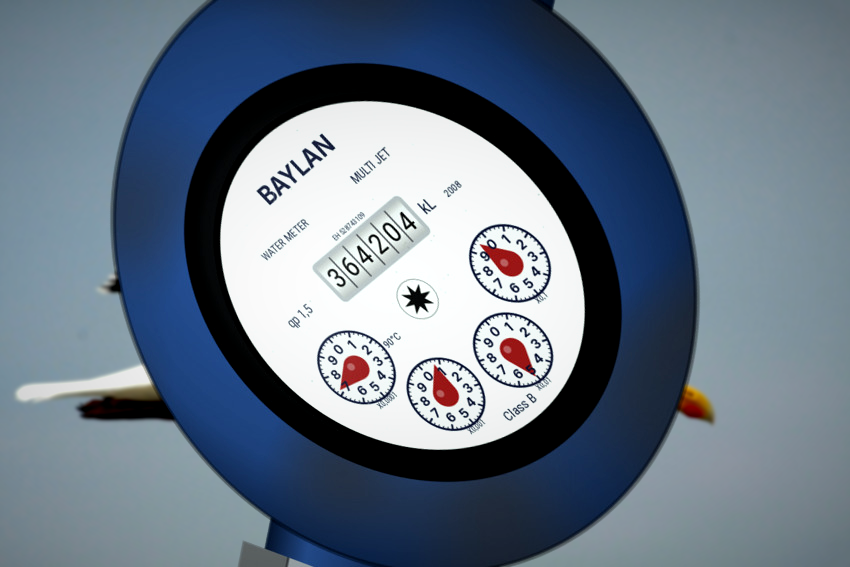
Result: 364203.9507; kL
